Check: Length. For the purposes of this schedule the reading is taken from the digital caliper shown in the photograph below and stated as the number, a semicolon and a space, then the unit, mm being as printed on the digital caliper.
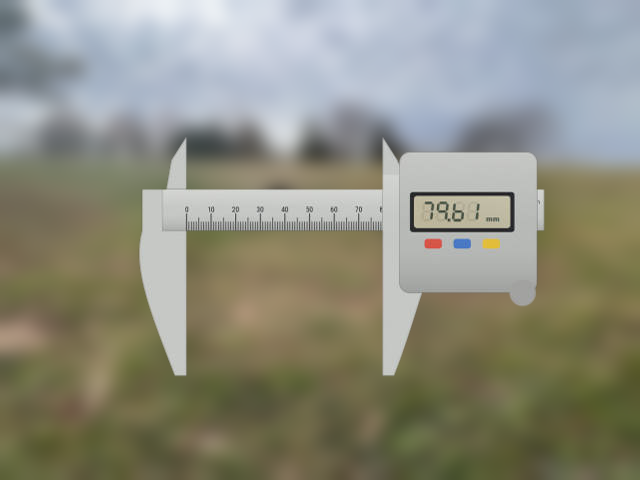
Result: 79.61; mm
